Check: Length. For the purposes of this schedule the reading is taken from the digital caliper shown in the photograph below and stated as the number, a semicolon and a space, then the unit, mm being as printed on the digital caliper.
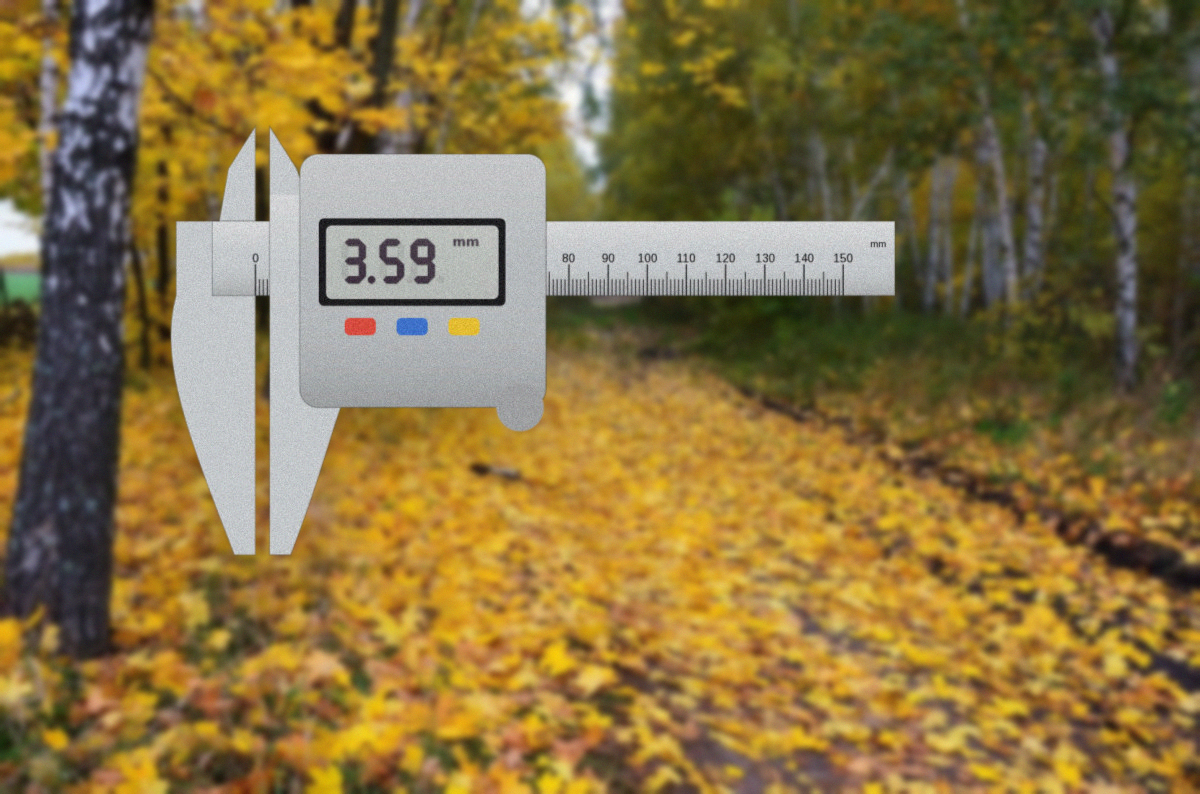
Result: 3.59; mm
